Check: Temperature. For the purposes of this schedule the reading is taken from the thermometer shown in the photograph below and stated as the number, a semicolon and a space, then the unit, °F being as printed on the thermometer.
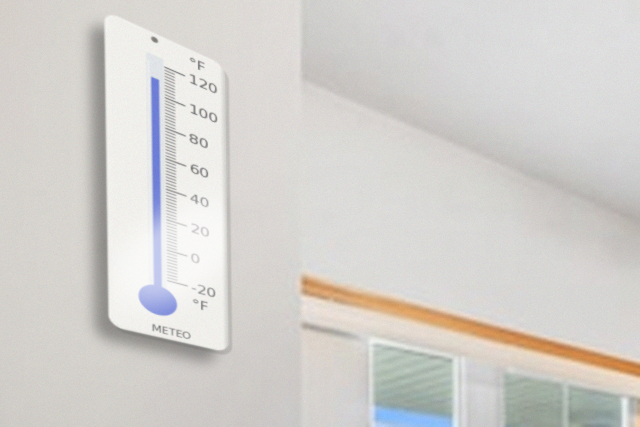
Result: 110; °F
